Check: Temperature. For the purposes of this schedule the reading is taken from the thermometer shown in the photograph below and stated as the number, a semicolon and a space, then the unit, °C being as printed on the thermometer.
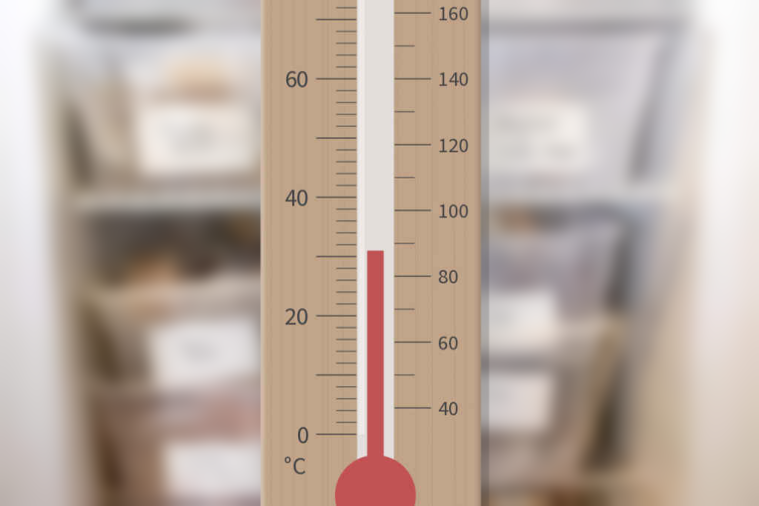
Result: 31; °C
